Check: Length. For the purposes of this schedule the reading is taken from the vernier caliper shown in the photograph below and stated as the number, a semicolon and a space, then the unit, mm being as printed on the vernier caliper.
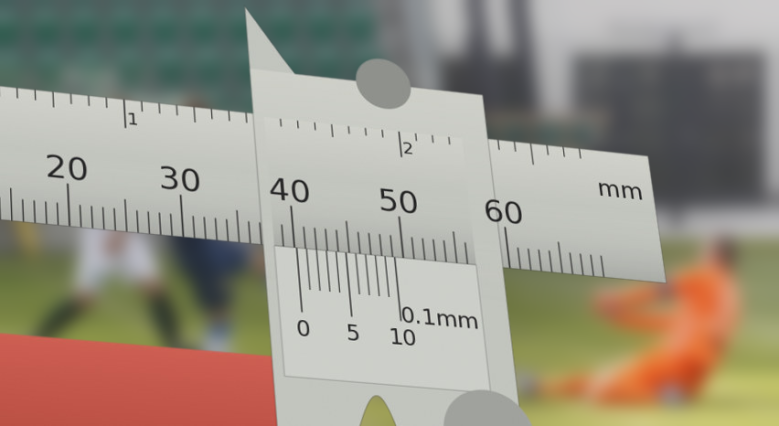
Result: 40.2; mm
